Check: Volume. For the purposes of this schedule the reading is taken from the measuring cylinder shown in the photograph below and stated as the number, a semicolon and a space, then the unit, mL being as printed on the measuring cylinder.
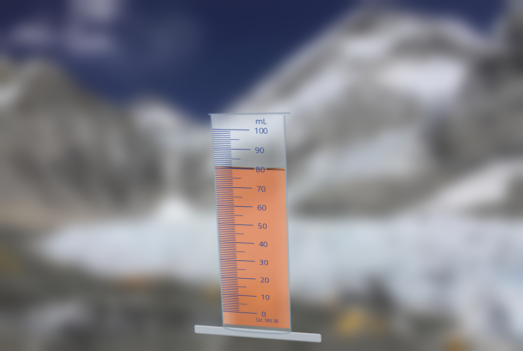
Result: 80; mL
